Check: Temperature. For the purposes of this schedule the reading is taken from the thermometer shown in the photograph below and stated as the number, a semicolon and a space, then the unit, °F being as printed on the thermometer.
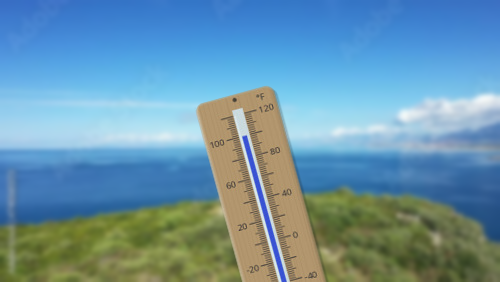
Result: 100; °F
